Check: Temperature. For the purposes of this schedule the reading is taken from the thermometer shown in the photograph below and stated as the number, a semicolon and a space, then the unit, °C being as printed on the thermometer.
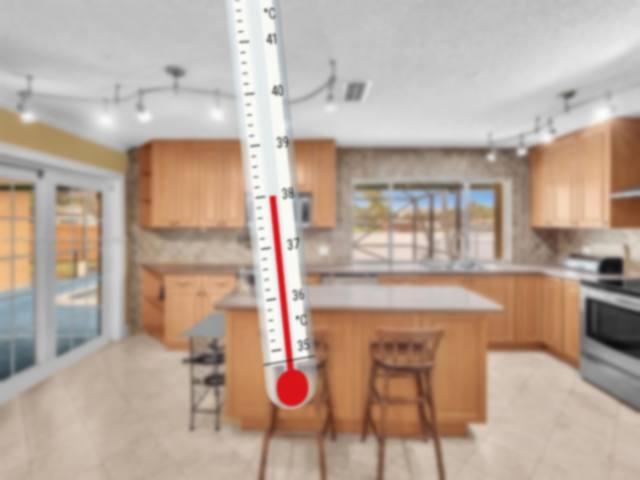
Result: 38; °C
